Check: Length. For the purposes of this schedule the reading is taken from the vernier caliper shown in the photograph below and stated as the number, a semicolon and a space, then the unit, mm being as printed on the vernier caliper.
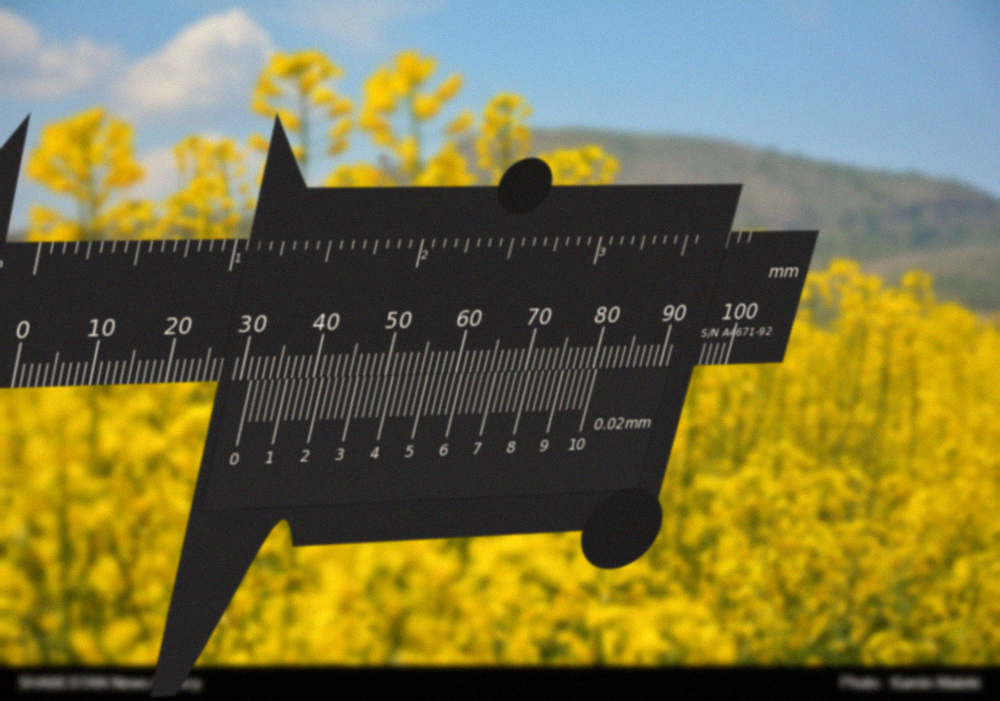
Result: 31.5; mm
